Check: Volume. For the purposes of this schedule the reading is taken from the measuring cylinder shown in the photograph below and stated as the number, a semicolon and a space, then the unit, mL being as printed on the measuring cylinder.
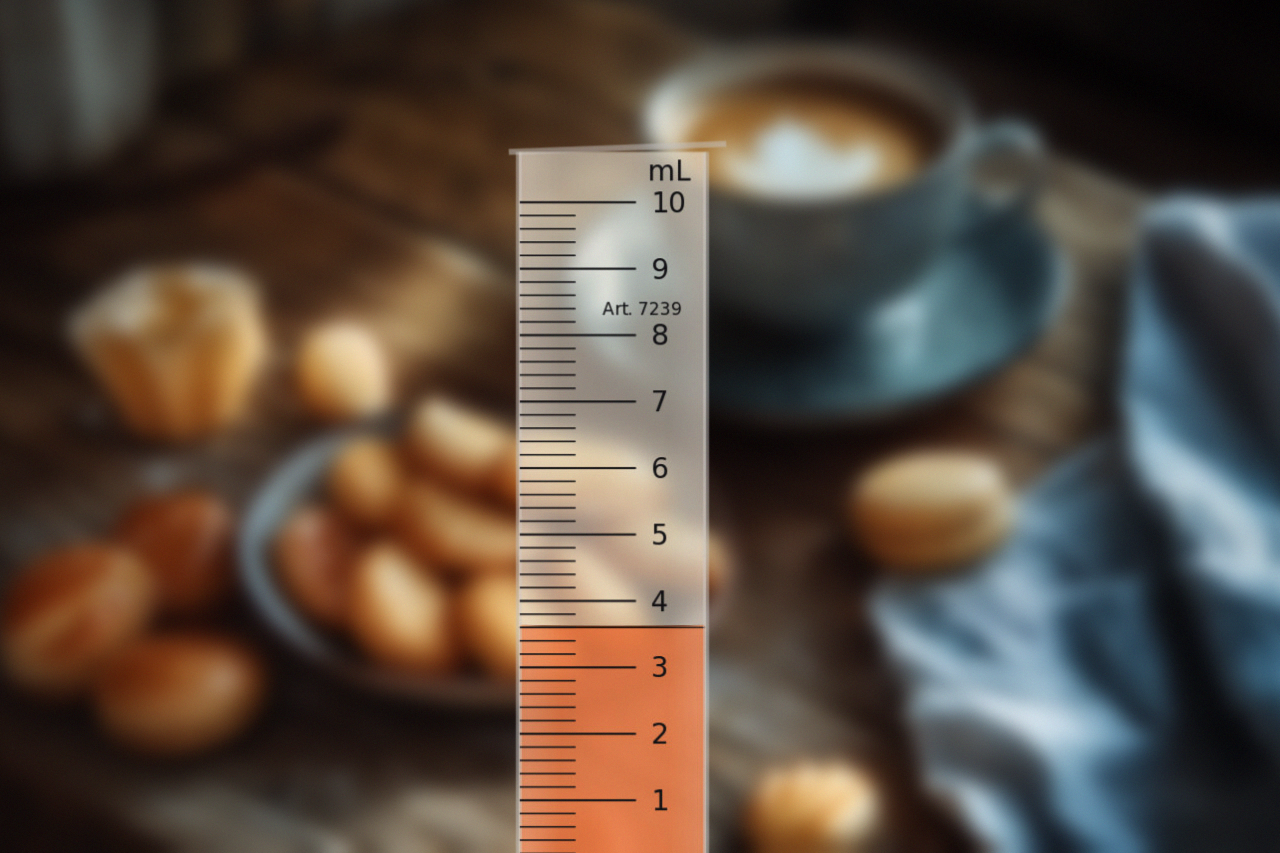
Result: 3.6; mL
